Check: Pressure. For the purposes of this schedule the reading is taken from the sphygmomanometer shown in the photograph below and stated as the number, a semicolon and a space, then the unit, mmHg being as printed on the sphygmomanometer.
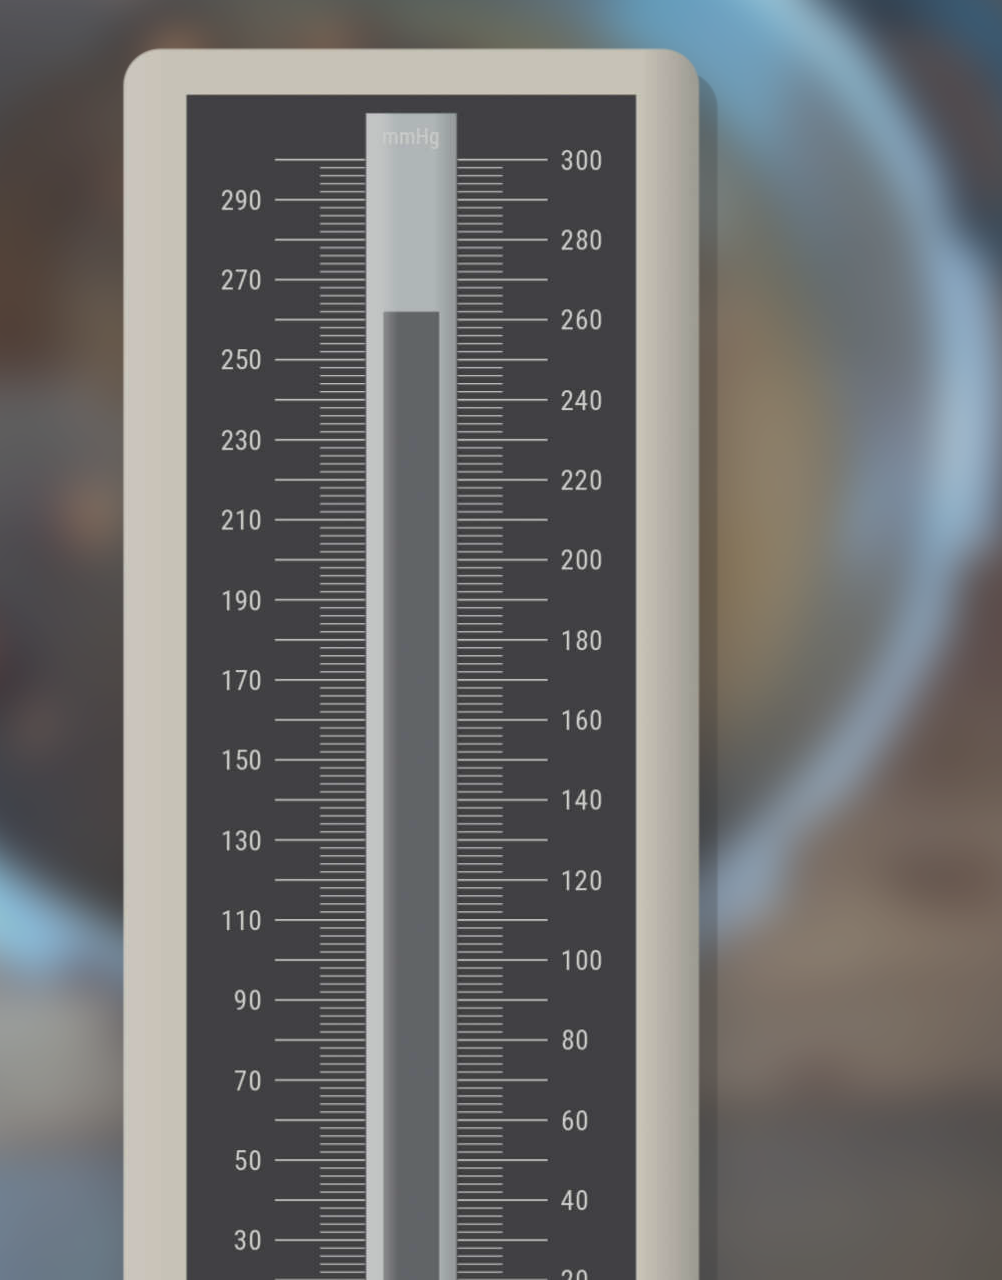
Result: 262; mmHg
